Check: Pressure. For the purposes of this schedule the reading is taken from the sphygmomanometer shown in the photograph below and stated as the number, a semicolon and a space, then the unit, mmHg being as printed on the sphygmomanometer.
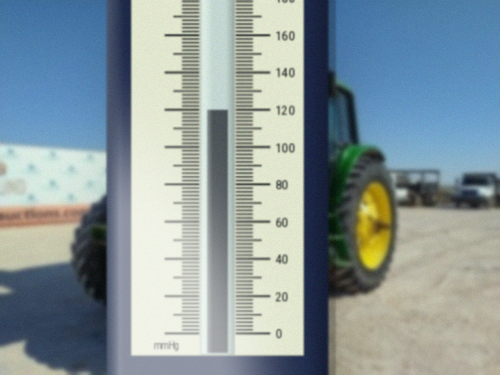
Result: 120; mmHg
